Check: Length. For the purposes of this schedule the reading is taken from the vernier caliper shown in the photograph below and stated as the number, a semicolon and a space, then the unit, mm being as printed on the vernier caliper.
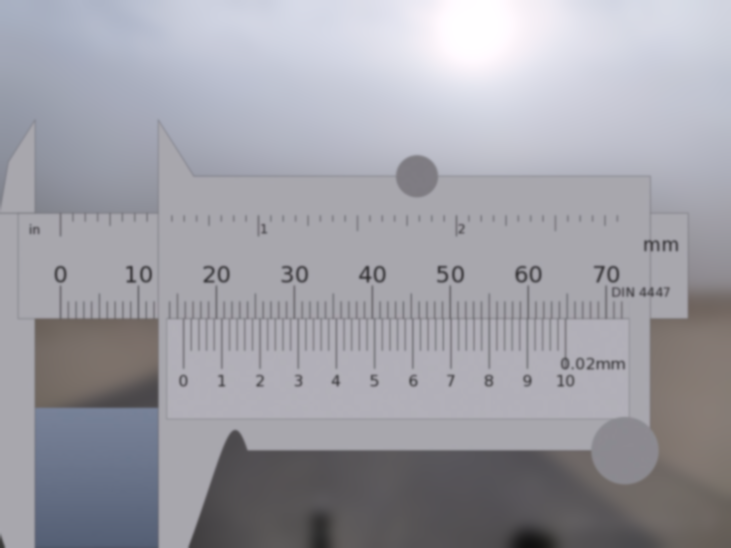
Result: 15.8; mm
